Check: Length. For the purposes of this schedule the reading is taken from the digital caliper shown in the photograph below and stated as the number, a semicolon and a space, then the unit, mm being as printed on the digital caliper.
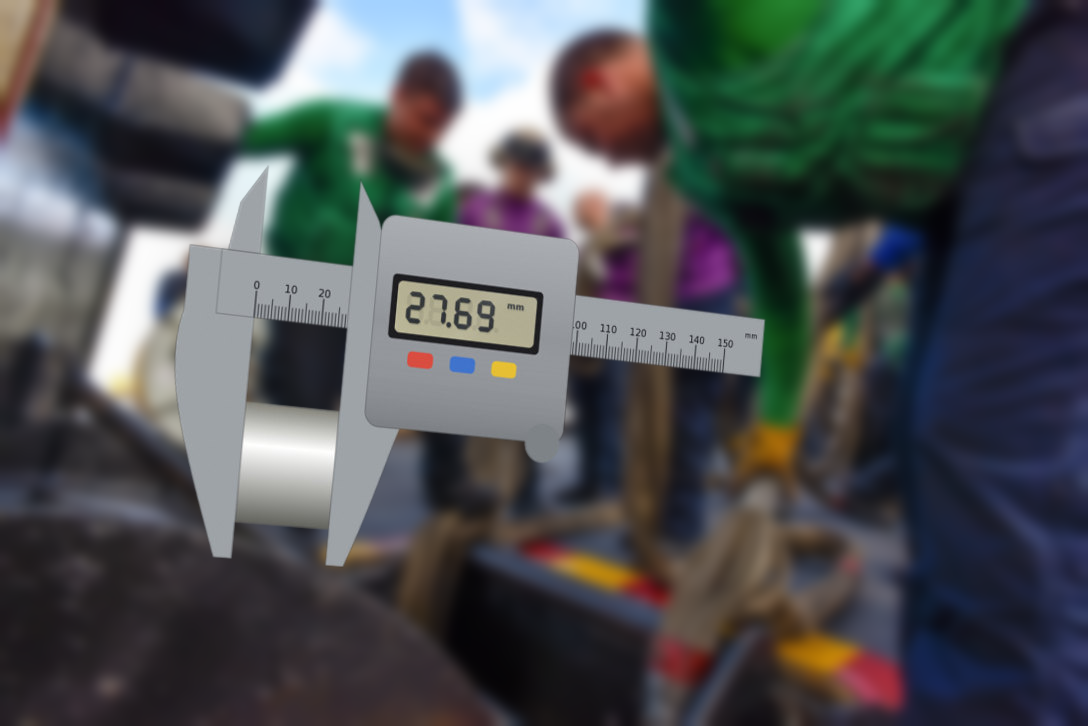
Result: 27.69; mm
